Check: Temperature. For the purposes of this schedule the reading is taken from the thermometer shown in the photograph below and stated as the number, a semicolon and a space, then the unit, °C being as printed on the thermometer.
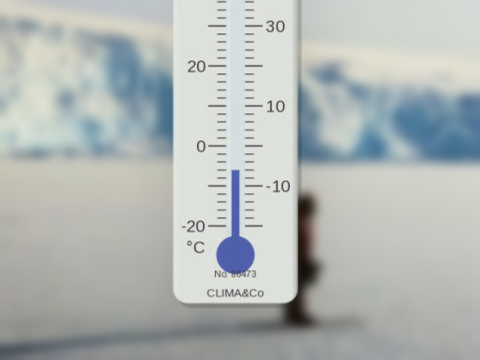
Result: -6; °C
